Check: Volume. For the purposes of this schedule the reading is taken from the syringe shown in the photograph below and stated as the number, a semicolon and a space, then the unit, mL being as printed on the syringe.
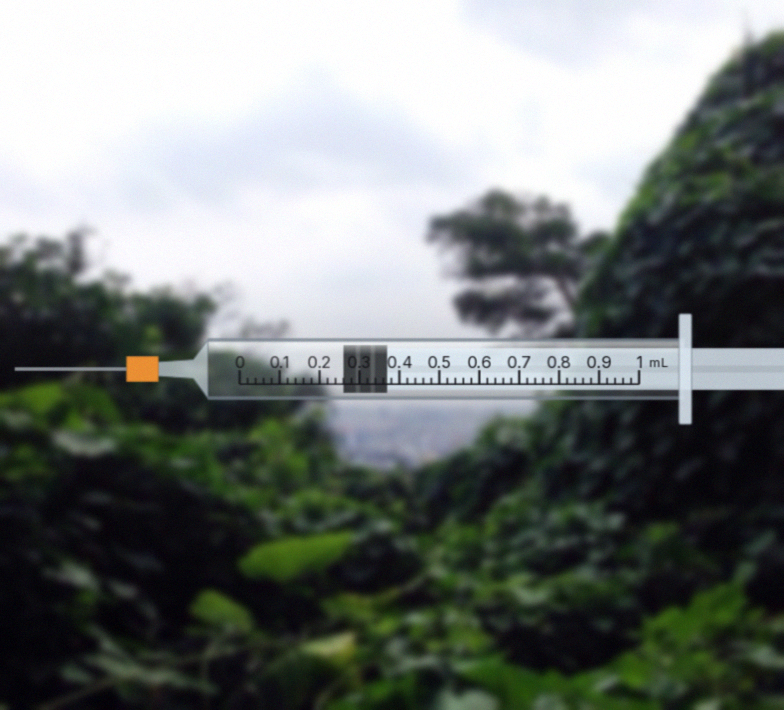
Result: 0.26; mL
